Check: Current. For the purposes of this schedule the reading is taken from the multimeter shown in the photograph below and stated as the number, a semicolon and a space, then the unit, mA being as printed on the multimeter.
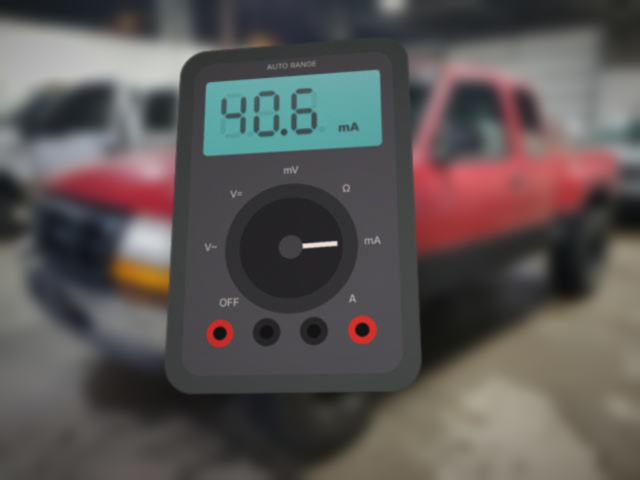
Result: 40.6; mA
